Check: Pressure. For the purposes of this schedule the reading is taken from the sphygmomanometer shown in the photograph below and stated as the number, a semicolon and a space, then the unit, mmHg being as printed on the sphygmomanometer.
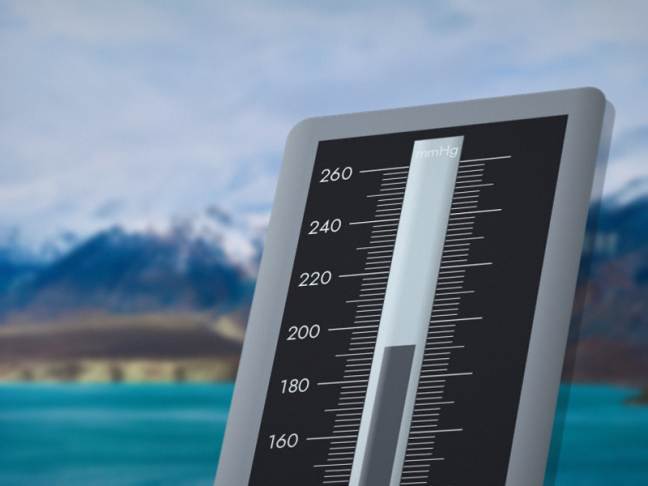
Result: 192; mmHg
